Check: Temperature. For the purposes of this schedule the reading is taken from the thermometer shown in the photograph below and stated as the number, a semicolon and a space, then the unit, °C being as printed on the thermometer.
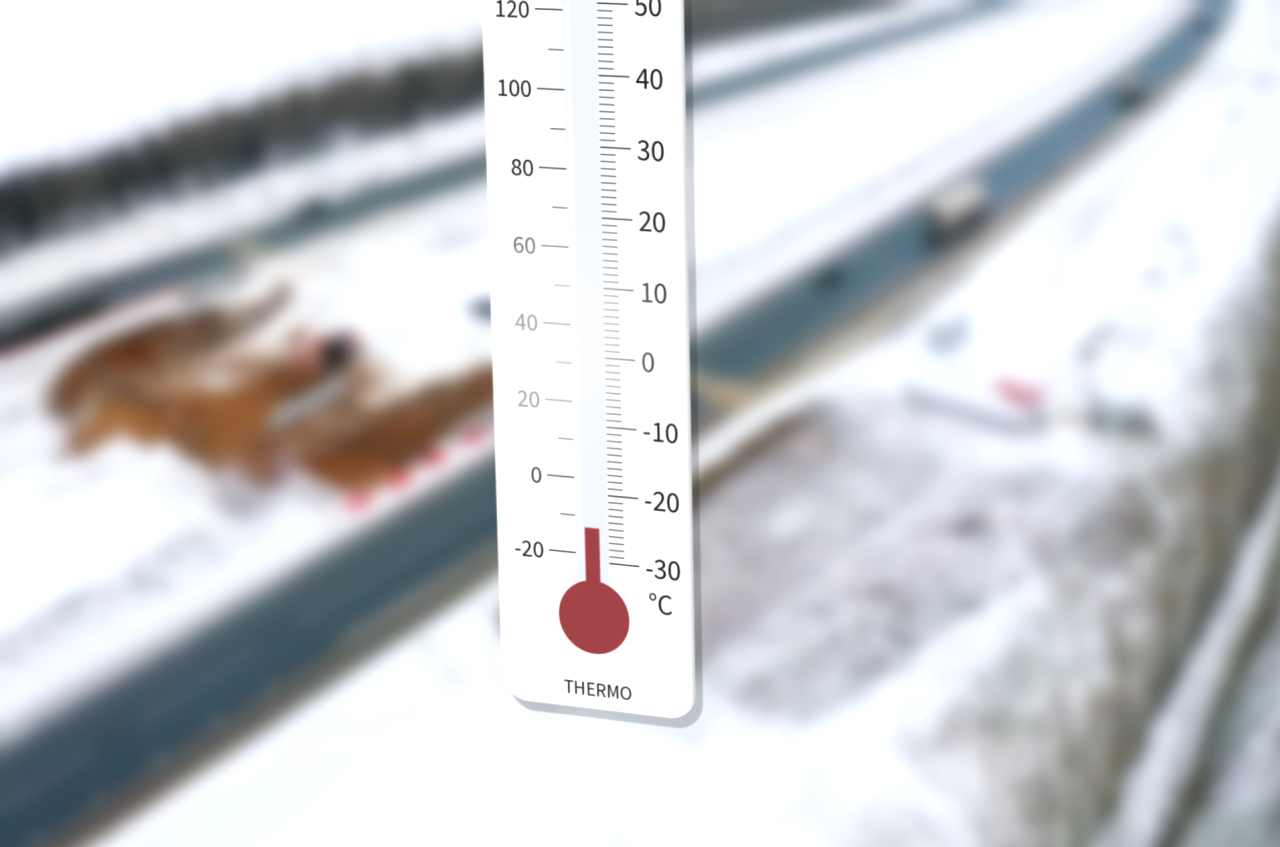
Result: -25; °C
